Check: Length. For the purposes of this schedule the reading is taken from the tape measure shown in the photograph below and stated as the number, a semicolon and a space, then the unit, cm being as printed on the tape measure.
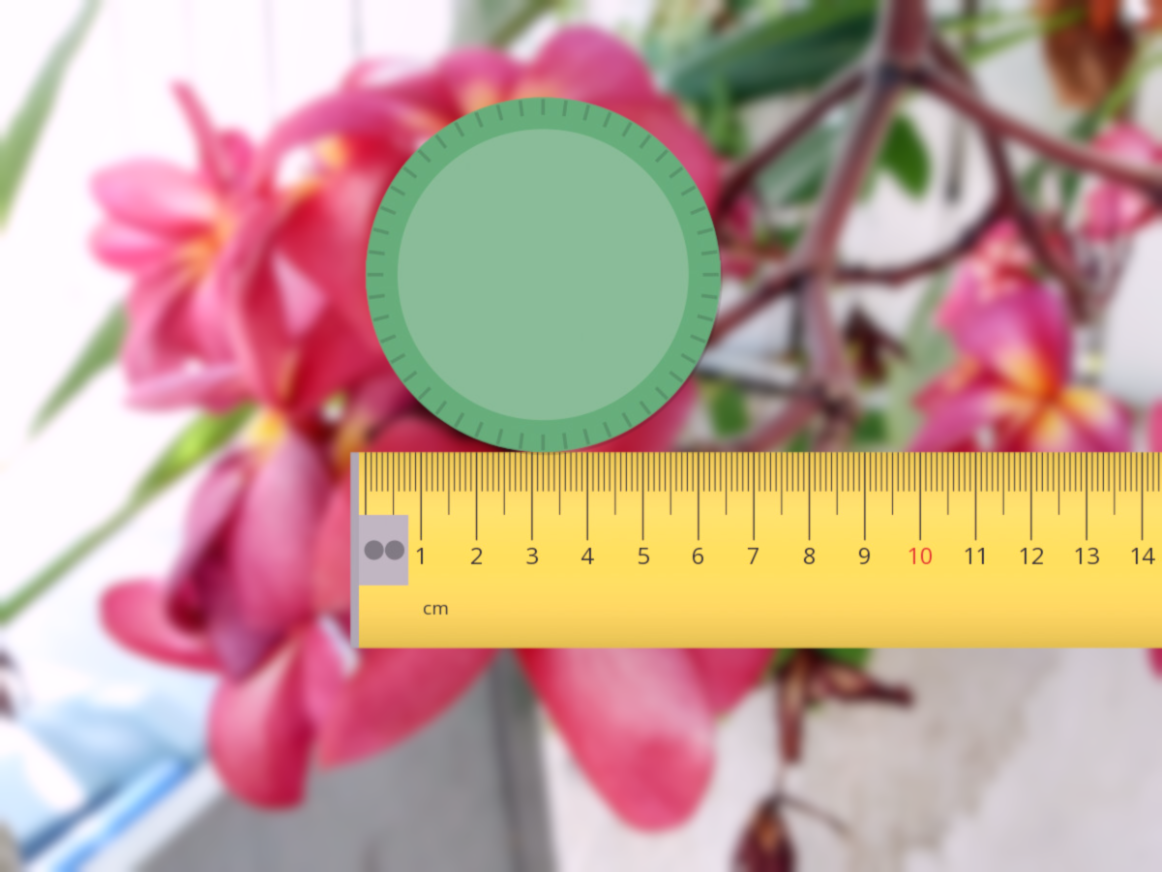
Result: 6.4; cm
